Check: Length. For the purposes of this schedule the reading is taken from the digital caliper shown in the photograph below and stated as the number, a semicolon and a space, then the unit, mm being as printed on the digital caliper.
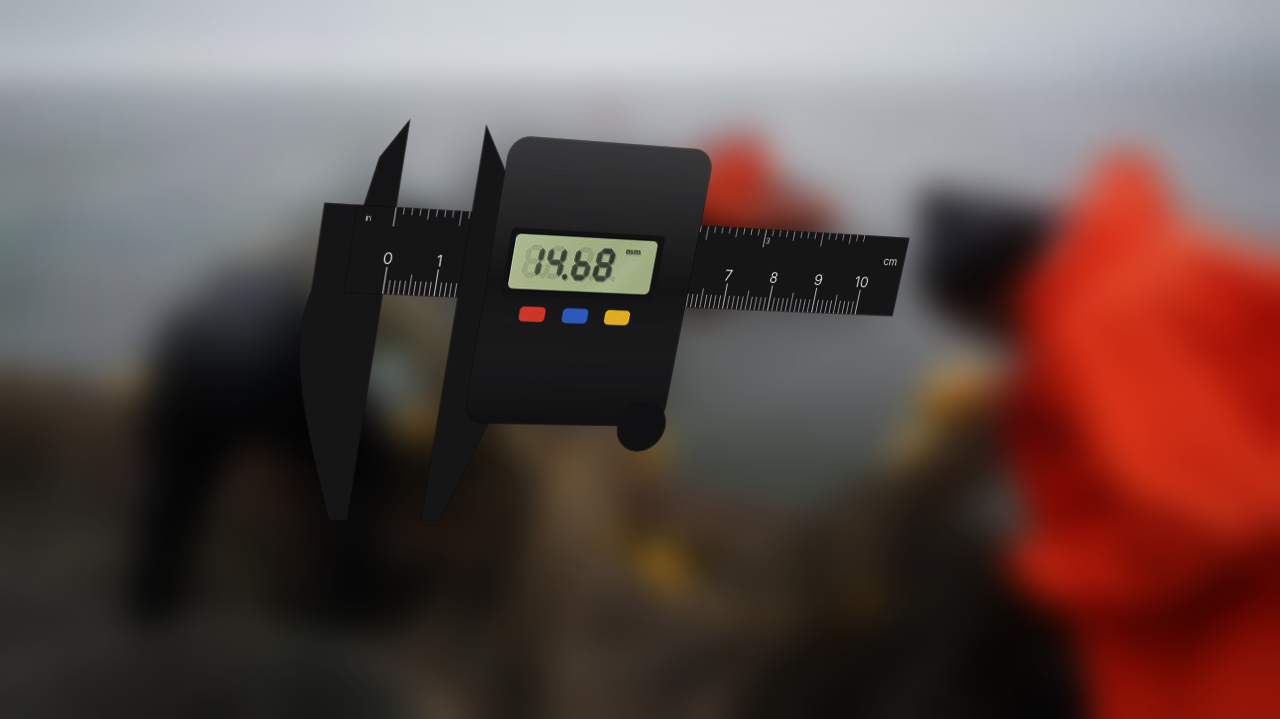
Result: 14.68; mm
